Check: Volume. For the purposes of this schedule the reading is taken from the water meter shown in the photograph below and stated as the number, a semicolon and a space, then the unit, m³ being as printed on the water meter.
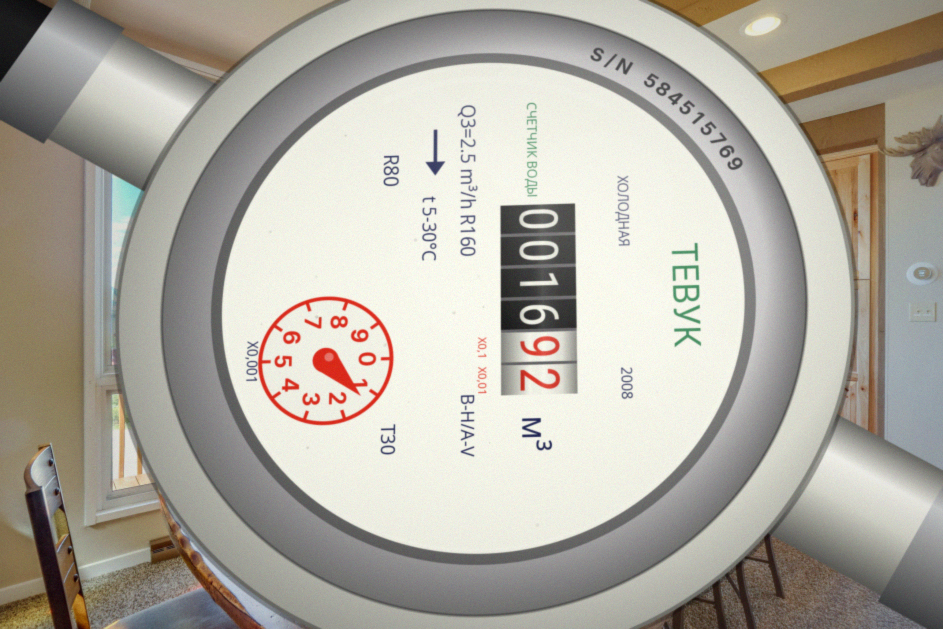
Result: 16.921; m³
